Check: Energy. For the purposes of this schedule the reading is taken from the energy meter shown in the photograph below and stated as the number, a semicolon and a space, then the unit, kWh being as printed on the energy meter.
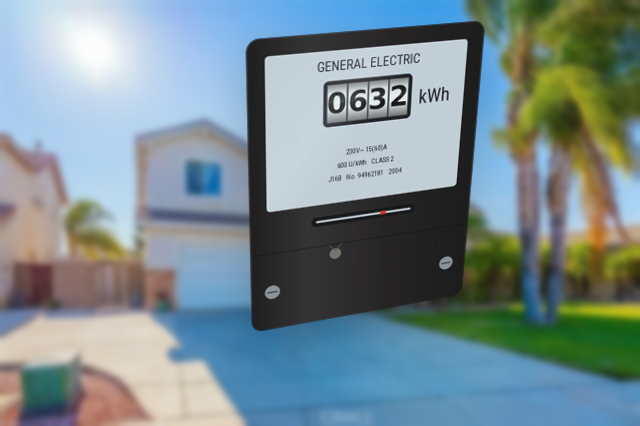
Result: 632; kWh
